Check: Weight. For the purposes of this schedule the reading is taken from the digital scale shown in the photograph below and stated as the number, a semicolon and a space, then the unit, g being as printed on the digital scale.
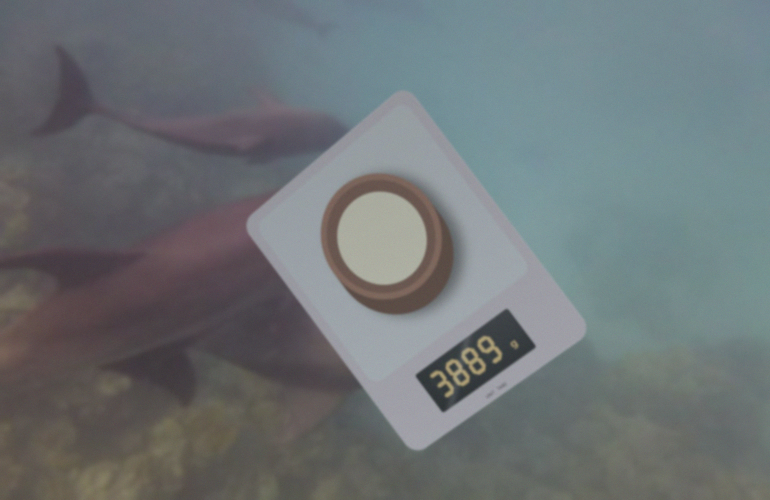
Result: 3889; g
